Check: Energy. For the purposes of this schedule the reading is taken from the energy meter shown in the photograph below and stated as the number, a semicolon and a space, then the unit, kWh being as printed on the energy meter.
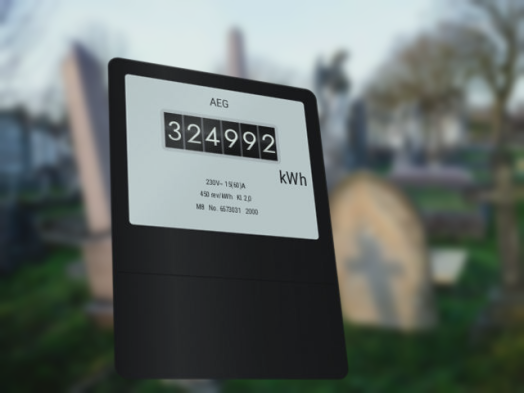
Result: 324992; kWh
